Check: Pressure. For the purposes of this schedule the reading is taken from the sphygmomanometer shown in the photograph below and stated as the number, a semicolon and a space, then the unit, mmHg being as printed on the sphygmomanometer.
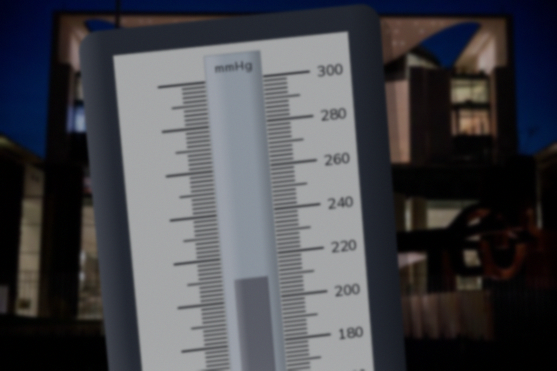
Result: 210; mmHg
